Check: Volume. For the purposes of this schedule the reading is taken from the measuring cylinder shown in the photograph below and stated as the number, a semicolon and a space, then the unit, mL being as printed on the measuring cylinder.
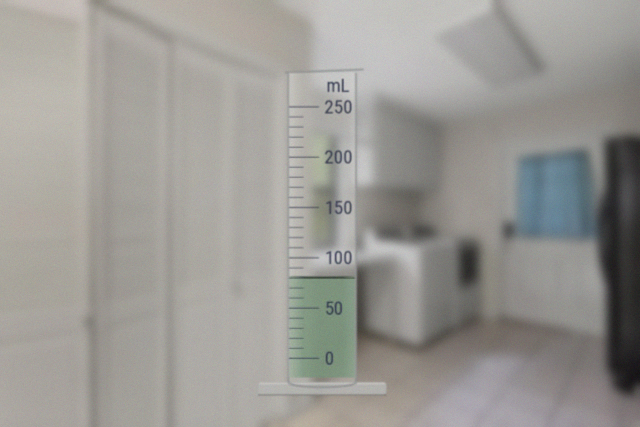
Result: 80; mL
